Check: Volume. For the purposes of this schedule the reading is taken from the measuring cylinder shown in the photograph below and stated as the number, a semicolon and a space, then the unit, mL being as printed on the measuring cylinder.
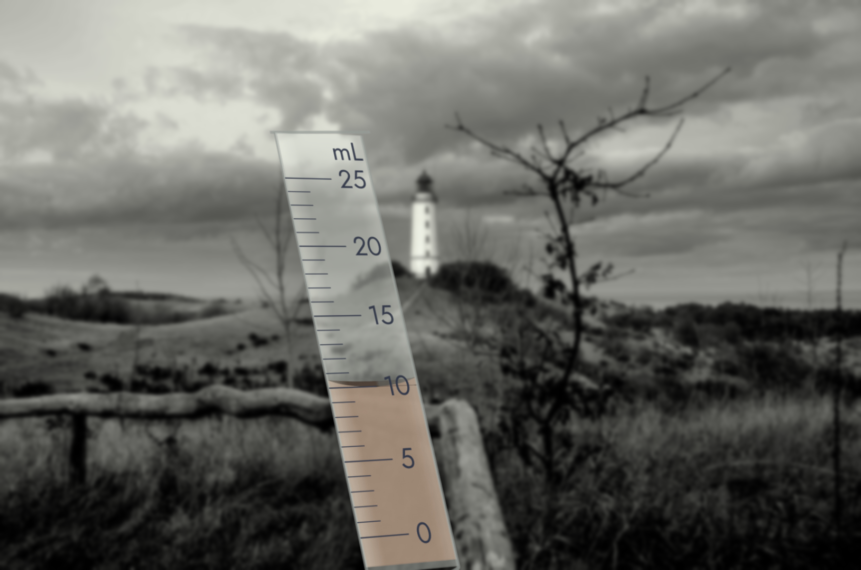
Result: 10; mL
